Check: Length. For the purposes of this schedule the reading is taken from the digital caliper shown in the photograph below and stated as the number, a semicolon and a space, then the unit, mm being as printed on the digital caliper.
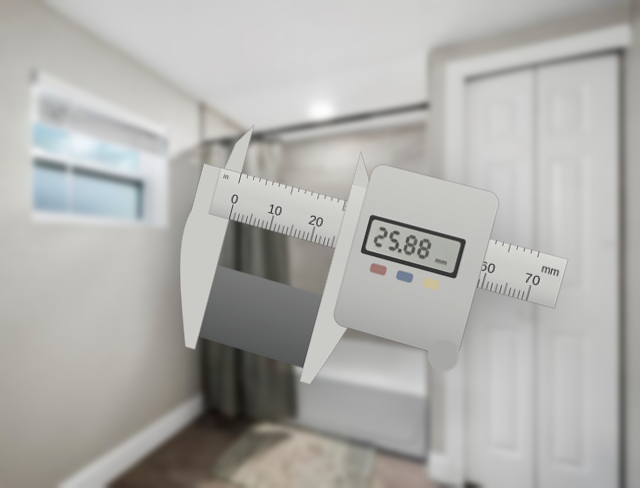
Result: 25.88; mm
